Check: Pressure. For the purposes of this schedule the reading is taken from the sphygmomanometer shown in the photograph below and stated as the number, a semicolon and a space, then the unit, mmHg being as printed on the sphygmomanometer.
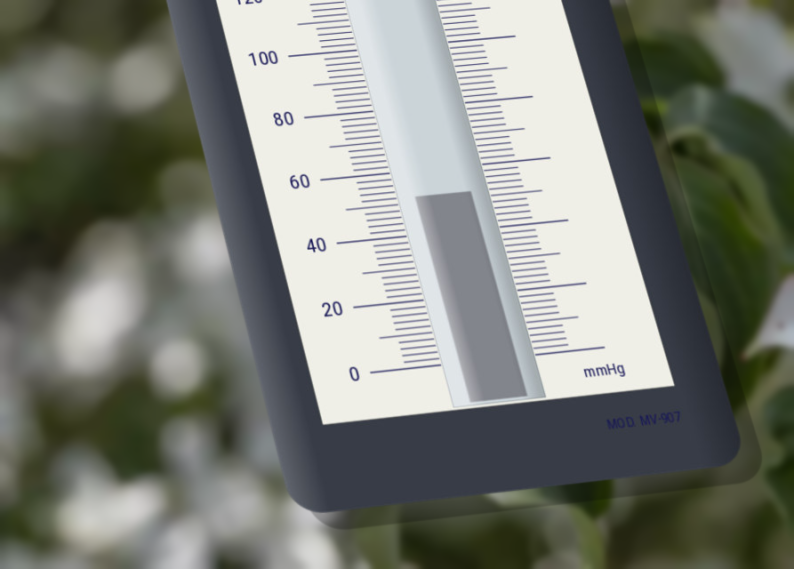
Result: 52; mmHg
